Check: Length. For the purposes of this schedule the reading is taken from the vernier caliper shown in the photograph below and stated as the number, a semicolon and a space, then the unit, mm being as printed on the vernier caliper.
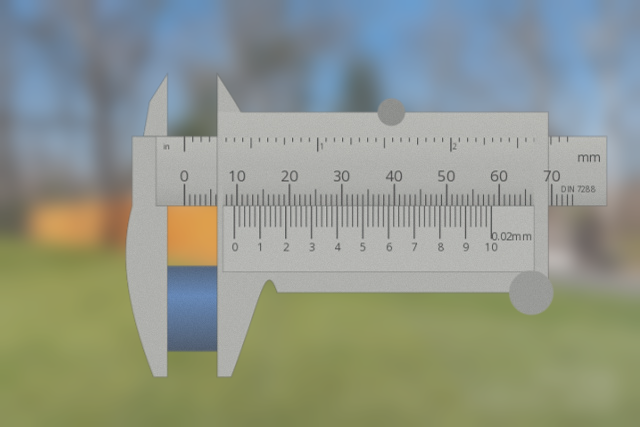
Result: 9.5; mm
